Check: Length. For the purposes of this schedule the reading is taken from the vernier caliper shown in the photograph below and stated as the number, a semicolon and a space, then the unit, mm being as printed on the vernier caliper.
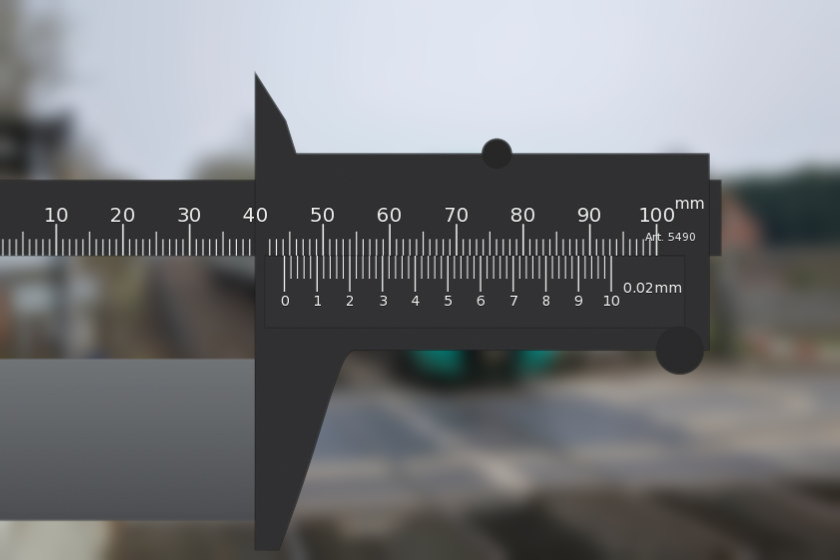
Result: 44.2; mm
